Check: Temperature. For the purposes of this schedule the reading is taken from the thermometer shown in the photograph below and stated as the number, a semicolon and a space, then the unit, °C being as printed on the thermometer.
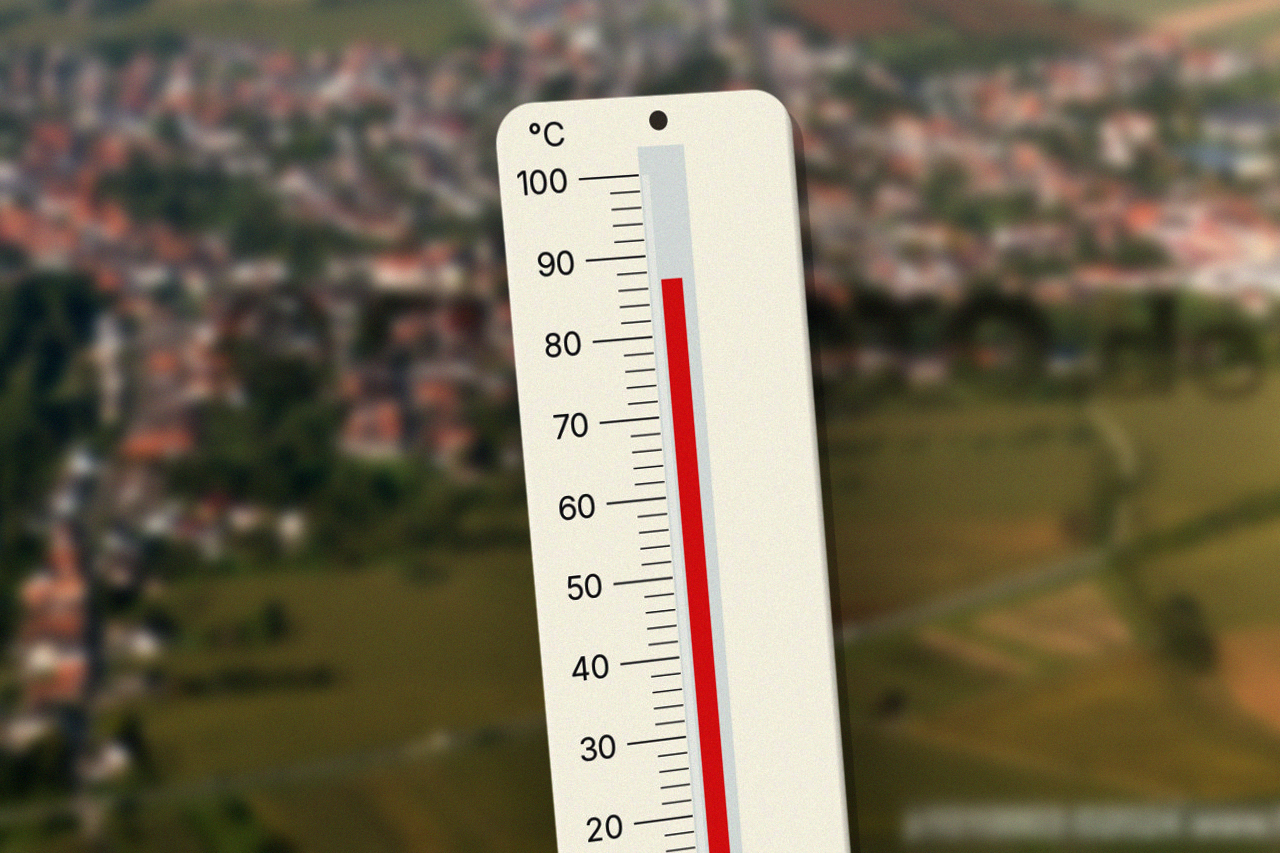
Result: 87; °C
